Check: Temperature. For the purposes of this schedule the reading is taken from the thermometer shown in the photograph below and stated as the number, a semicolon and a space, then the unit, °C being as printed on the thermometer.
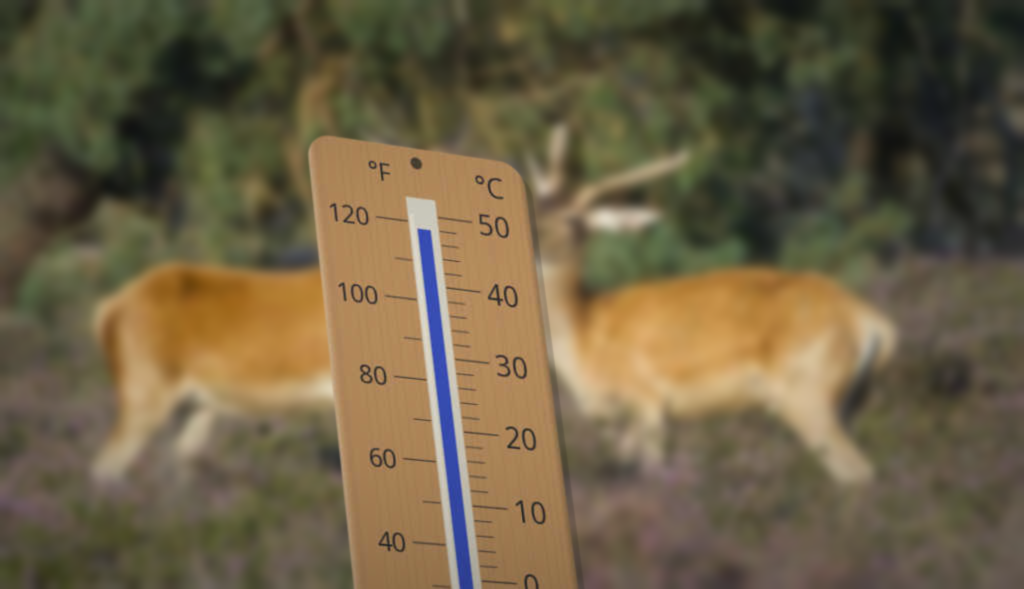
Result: 48; °C
